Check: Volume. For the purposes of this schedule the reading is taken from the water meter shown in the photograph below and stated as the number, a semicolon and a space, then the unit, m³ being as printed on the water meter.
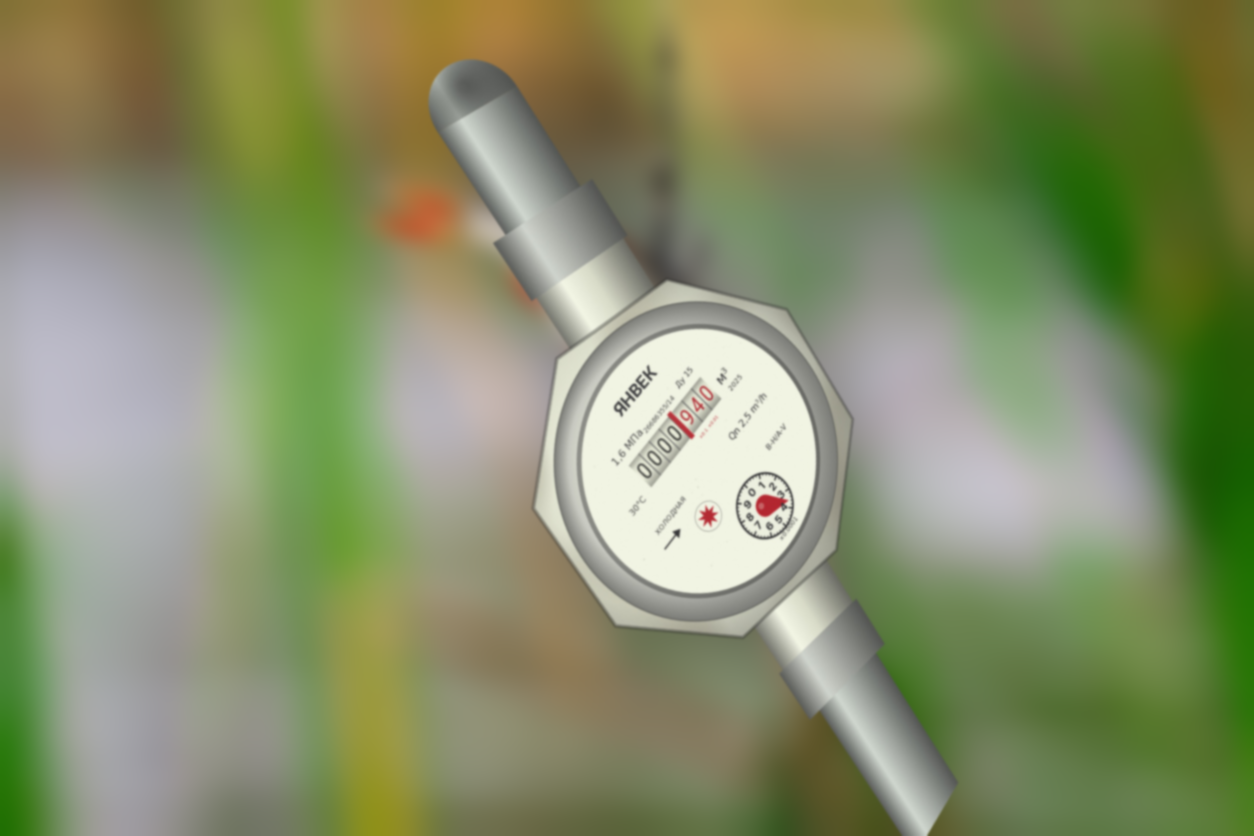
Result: 0.9403; m³
